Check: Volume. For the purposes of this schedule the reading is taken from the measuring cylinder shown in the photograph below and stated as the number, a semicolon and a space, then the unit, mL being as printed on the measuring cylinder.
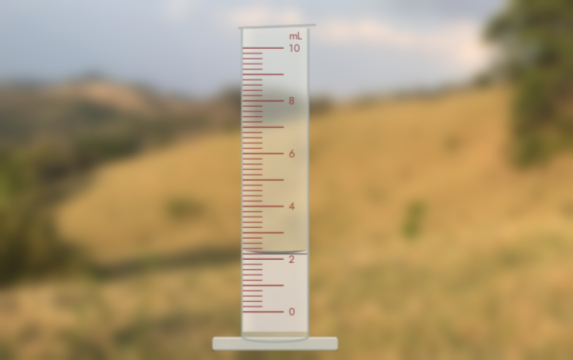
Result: 2.2; mL
